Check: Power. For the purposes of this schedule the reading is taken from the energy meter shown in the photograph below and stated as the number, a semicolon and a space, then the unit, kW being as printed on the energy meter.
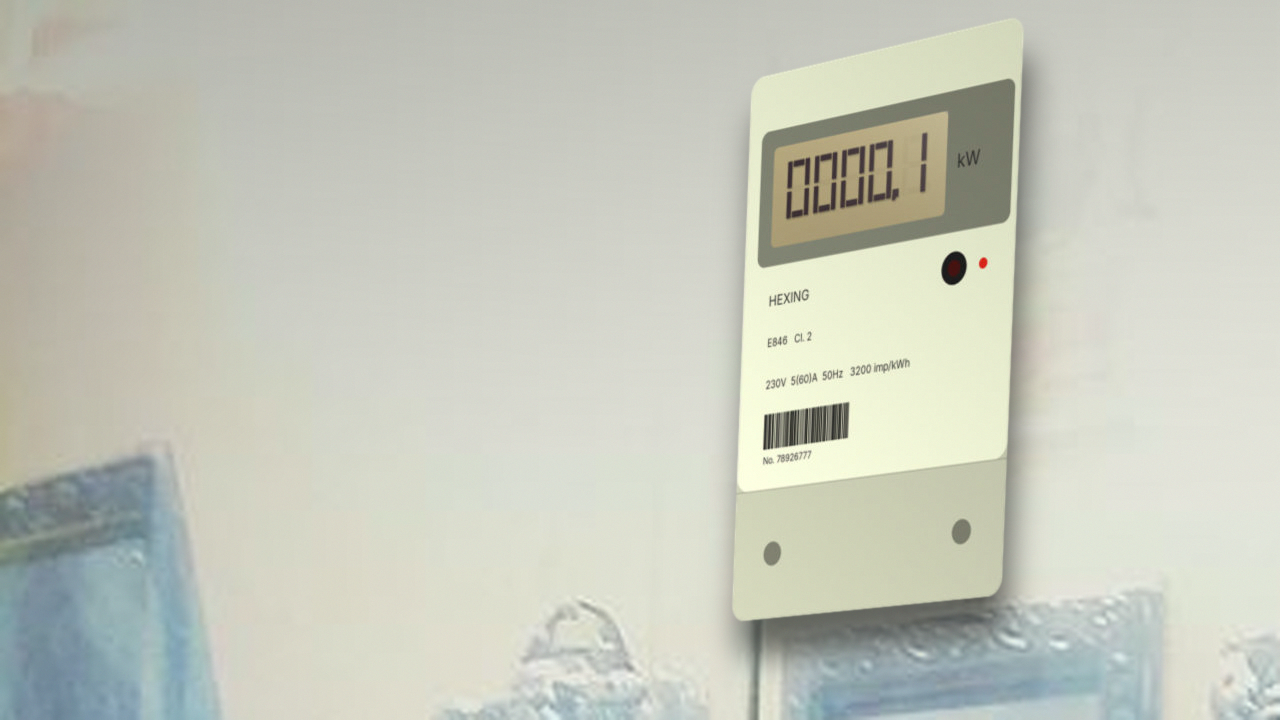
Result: 0.1; kW
